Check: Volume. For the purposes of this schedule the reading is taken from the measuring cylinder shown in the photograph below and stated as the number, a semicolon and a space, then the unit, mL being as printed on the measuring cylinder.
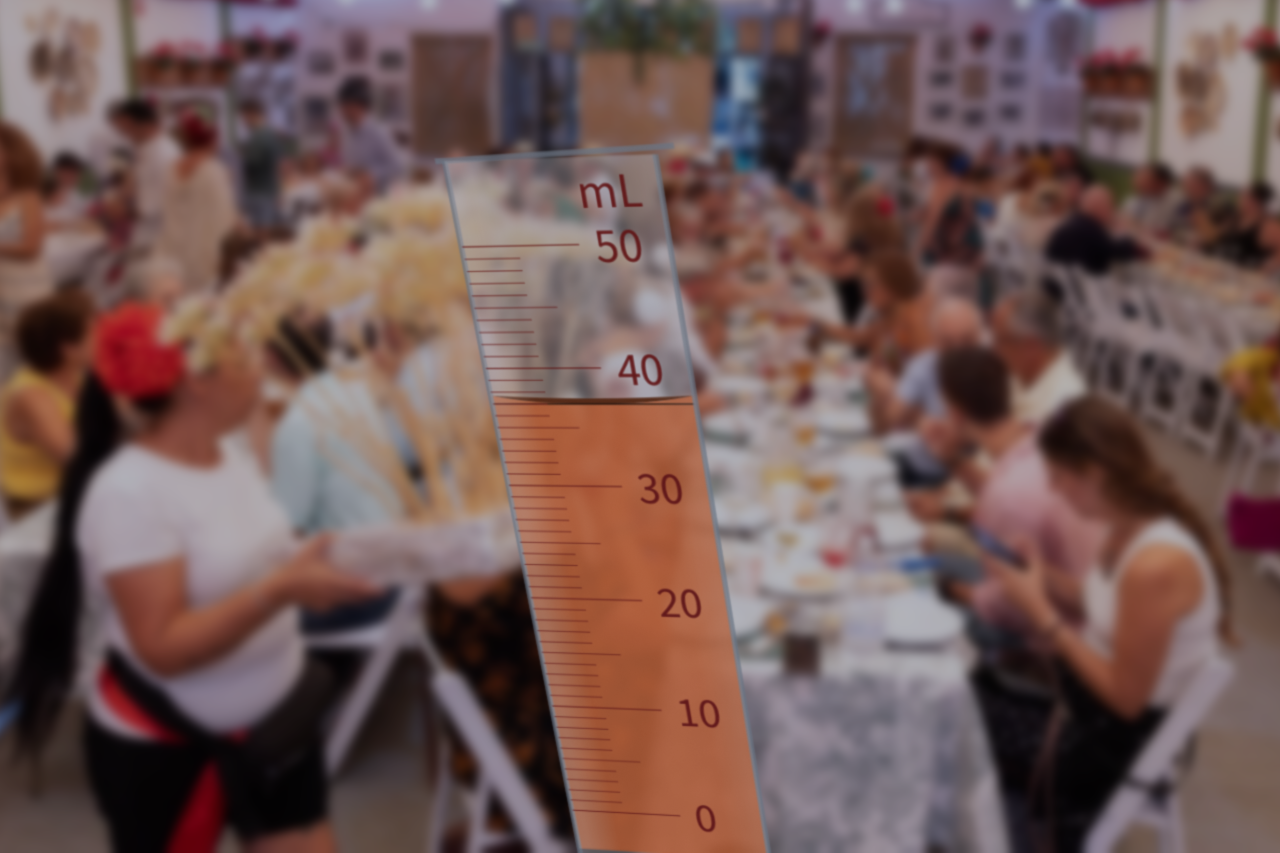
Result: 37; mL
